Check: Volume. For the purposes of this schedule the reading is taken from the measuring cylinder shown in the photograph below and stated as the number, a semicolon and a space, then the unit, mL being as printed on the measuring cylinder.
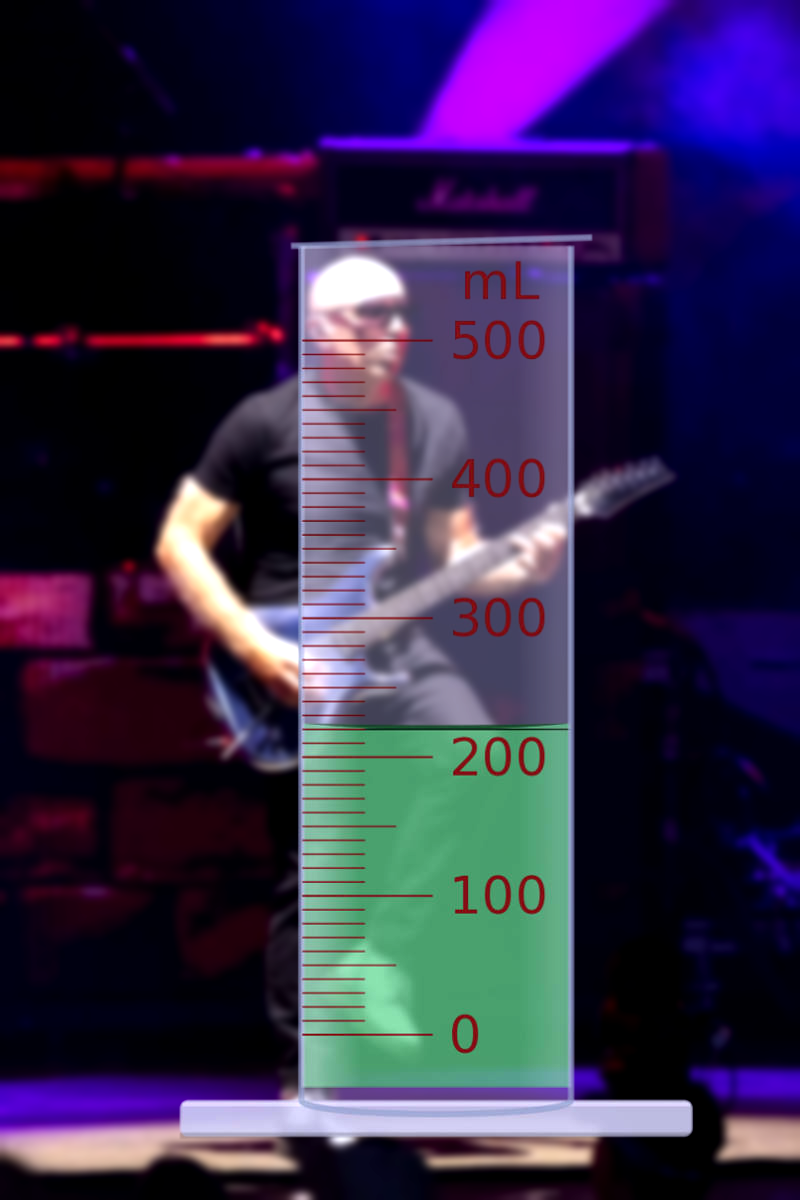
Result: 220; mL
